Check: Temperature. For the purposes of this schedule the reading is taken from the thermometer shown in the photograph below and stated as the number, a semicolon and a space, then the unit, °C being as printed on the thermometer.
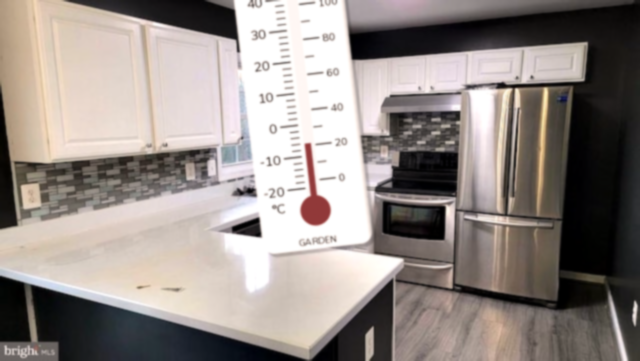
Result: -6; °C
